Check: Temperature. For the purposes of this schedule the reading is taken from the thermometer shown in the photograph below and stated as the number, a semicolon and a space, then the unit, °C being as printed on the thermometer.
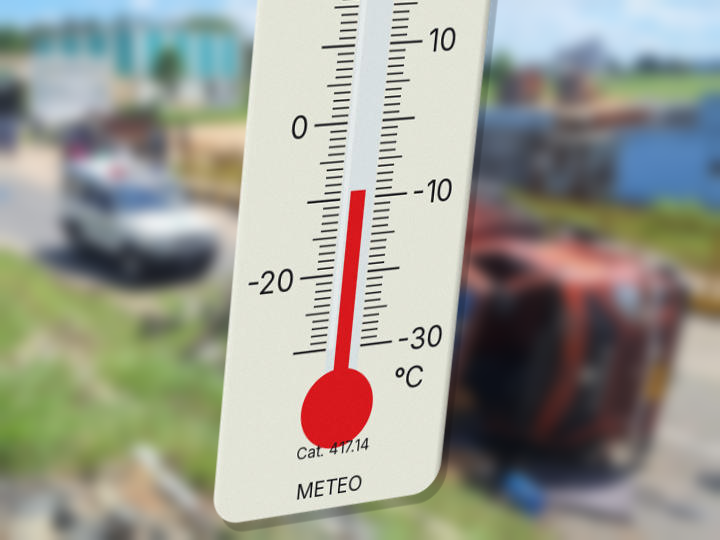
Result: -9; °C
